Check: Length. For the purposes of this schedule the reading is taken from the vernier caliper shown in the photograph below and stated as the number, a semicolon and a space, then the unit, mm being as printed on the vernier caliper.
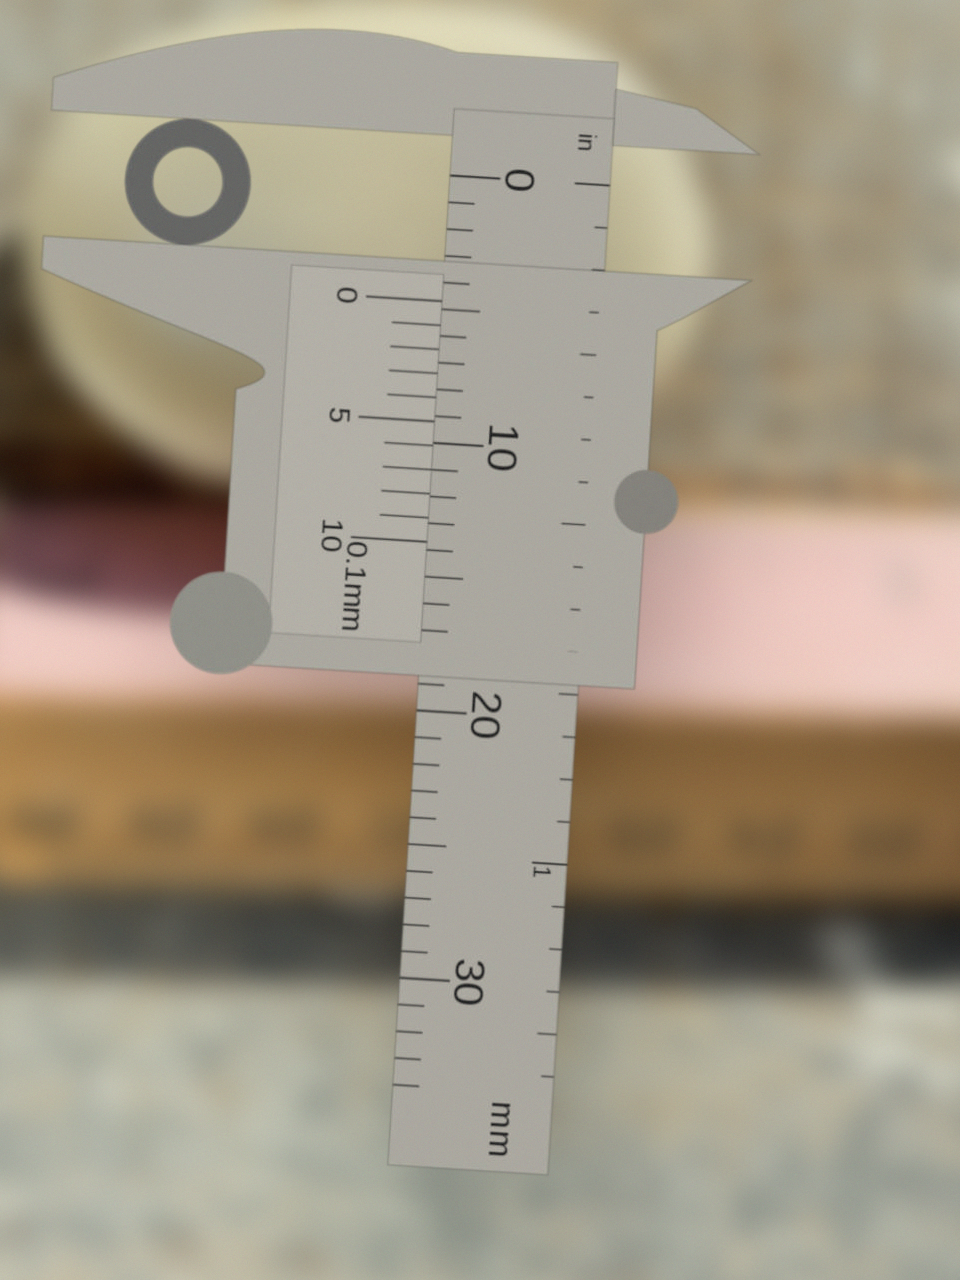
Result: 4.7; mm
